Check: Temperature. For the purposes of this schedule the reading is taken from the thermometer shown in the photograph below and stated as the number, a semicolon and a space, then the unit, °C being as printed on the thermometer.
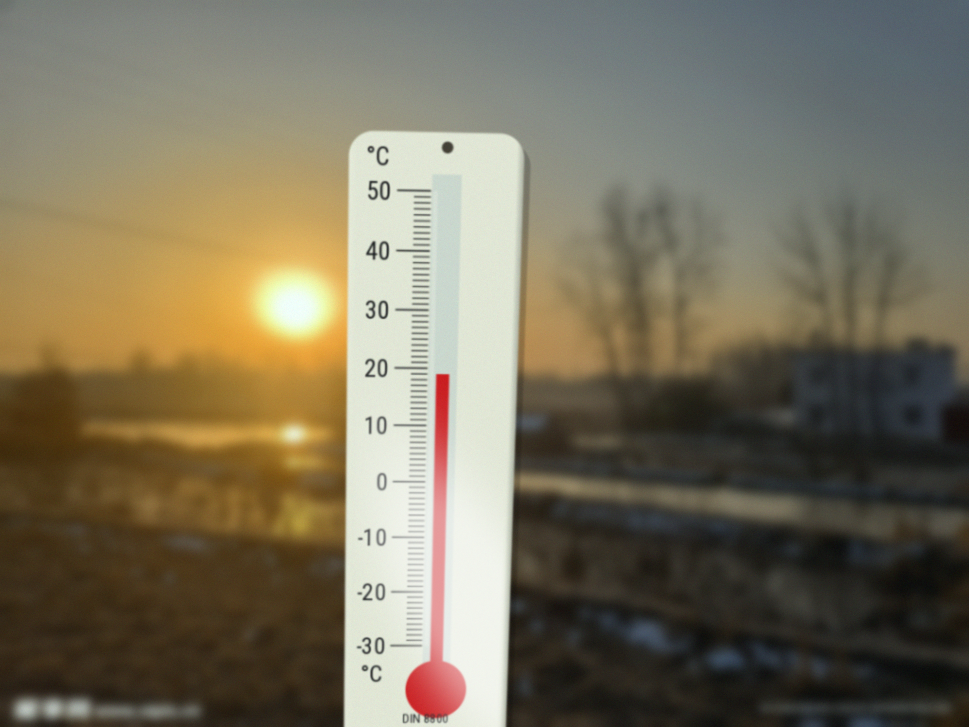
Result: 19; °C
